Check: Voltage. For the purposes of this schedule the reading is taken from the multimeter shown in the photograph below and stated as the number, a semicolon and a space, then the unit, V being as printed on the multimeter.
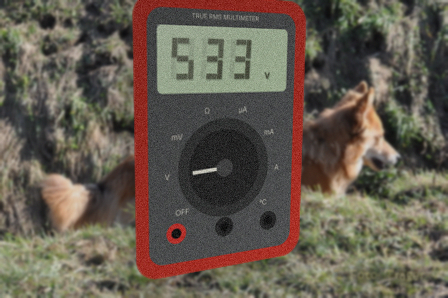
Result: 533; V
